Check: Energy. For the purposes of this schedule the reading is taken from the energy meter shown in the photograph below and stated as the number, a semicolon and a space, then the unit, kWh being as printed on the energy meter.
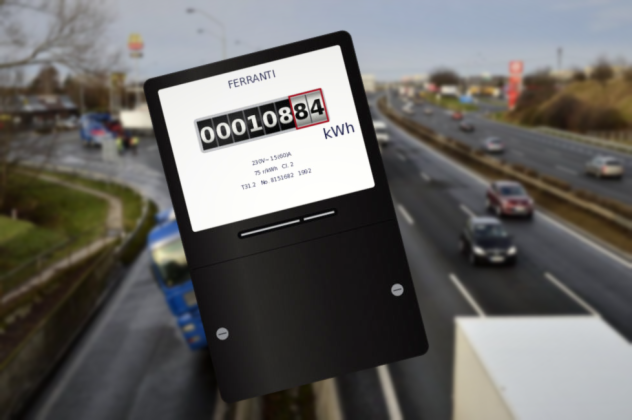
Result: 108.84; kWh
